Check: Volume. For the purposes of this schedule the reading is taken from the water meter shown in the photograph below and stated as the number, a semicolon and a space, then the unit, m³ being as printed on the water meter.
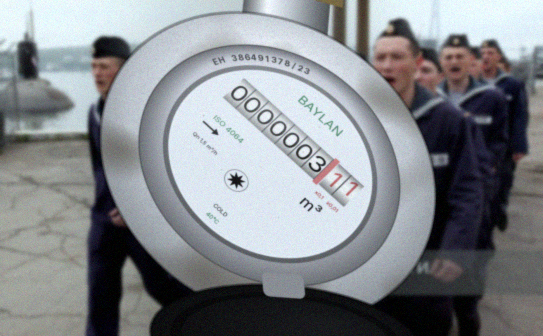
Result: 3.11; m³
